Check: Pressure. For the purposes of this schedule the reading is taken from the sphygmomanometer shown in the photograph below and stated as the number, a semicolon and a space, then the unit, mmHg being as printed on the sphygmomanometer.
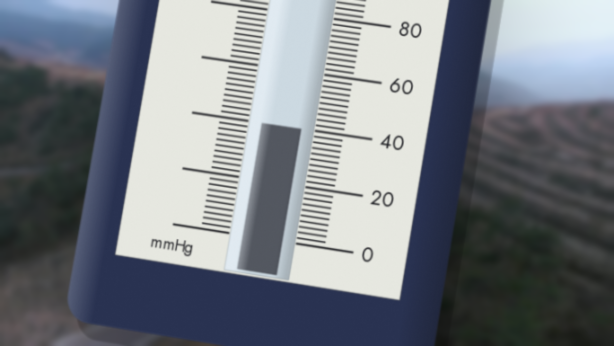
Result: 40; mmHg
